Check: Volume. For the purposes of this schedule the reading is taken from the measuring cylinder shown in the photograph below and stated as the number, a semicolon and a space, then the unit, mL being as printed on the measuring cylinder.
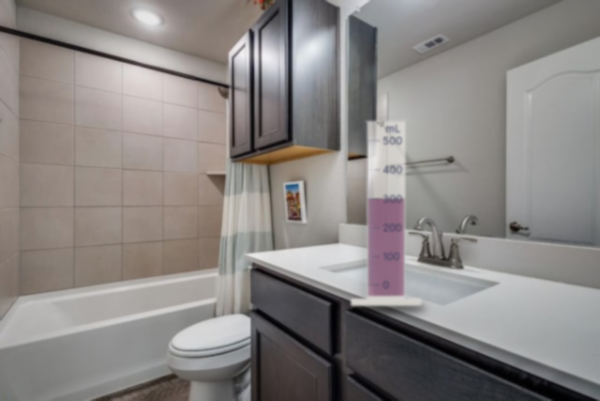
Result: 300; mL
